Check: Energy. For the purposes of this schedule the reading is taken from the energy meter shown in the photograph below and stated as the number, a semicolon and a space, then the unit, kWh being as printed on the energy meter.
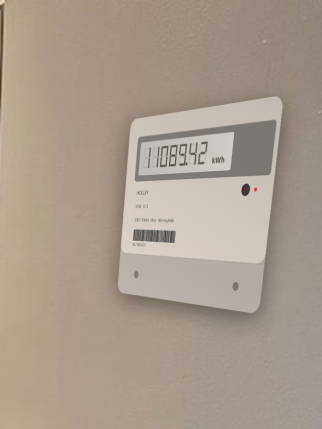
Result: 11089.42; kWh
